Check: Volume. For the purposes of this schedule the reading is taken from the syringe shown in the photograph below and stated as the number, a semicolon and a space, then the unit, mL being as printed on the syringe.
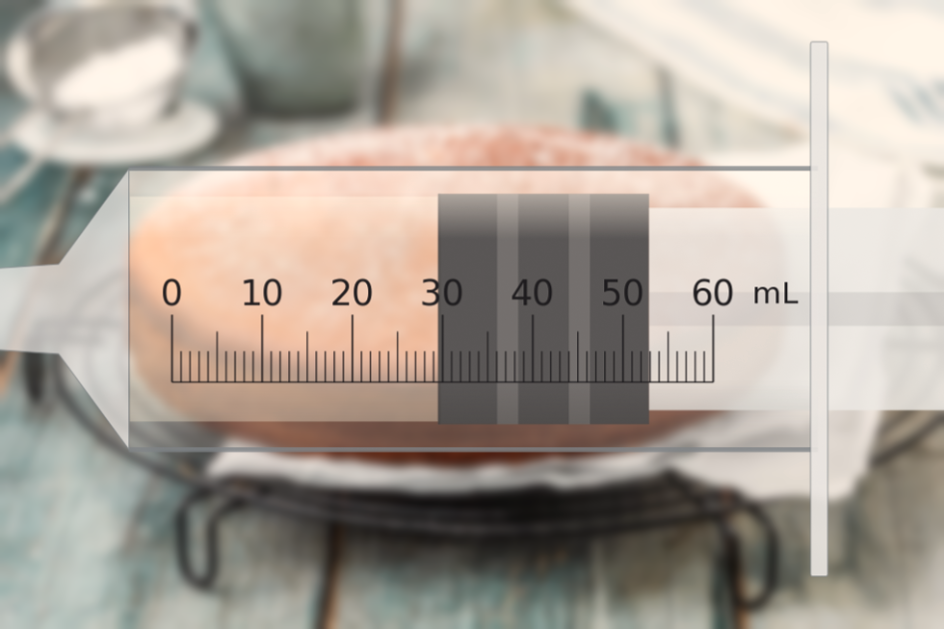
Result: 29.5; mL
